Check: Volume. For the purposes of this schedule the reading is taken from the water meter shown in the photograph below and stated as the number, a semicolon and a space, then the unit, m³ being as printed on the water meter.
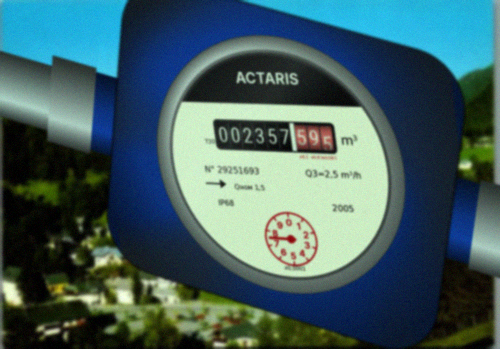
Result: 2357.5947; m³
